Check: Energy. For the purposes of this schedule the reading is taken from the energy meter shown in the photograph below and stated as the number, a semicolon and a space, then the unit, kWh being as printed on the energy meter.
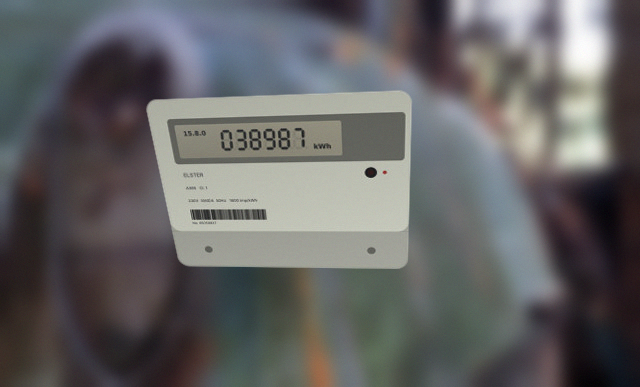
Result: 38987; kWh
